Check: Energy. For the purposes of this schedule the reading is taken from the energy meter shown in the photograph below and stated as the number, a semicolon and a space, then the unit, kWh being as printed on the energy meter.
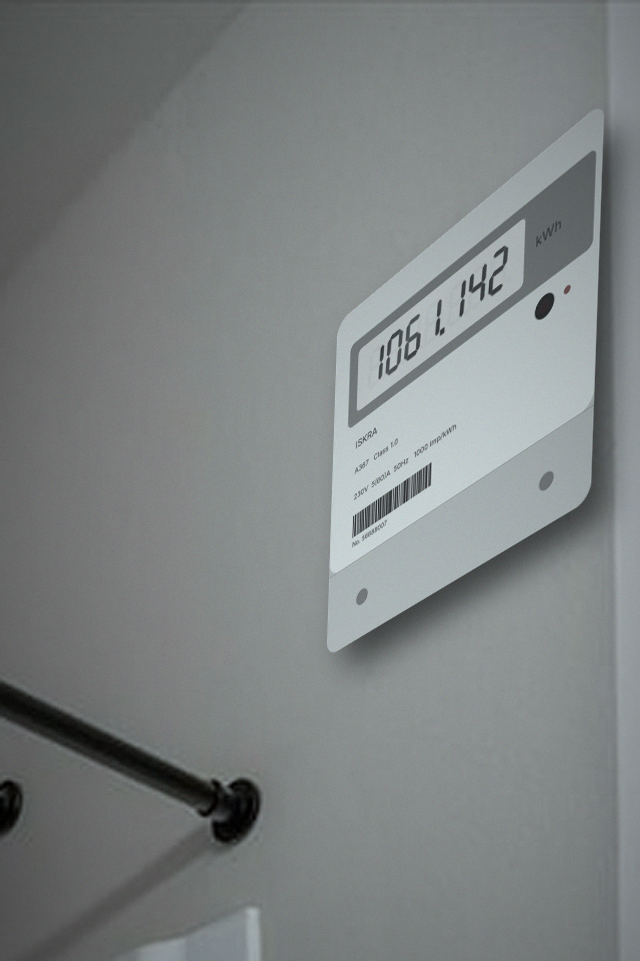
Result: 1061.142; kWh
